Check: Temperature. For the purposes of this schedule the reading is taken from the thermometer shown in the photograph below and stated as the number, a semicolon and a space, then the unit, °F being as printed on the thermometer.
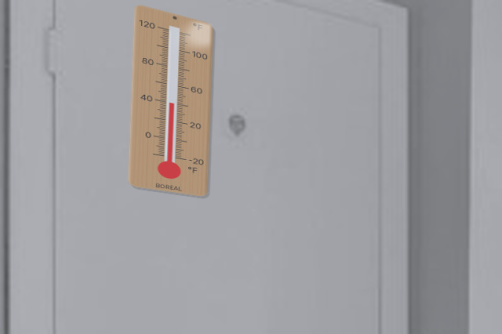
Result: 40; °F
